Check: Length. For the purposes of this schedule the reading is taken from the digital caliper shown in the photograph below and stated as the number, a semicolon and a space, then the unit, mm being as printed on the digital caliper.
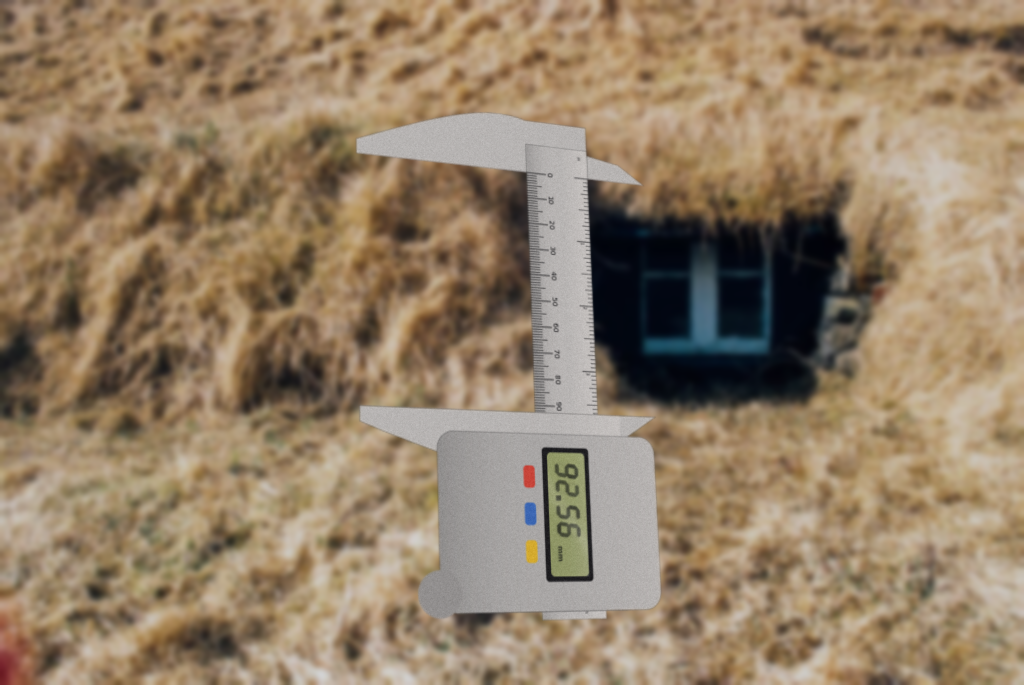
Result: 92.56; mm
